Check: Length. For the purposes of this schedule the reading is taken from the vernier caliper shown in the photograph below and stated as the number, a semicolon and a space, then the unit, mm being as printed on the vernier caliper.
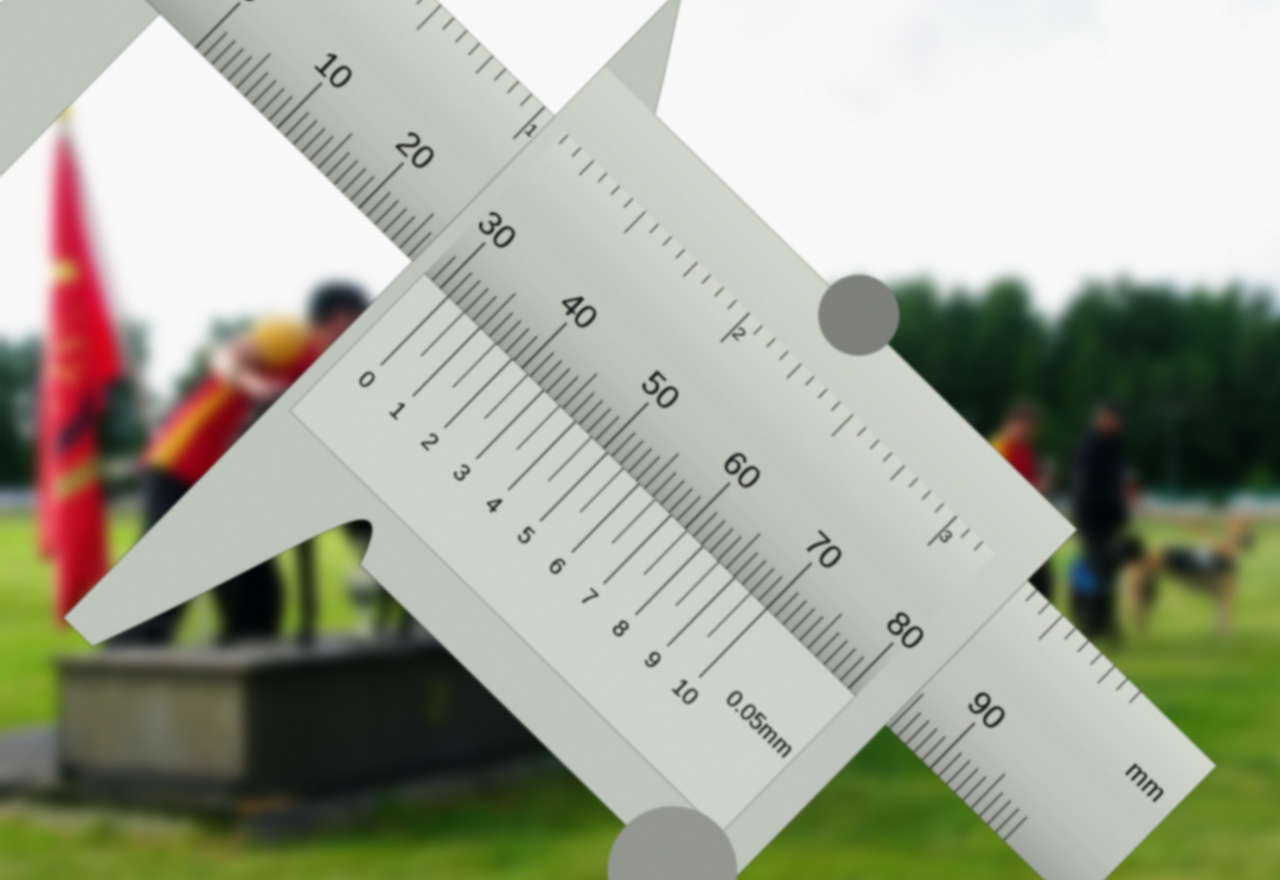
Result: 31.0; mm
